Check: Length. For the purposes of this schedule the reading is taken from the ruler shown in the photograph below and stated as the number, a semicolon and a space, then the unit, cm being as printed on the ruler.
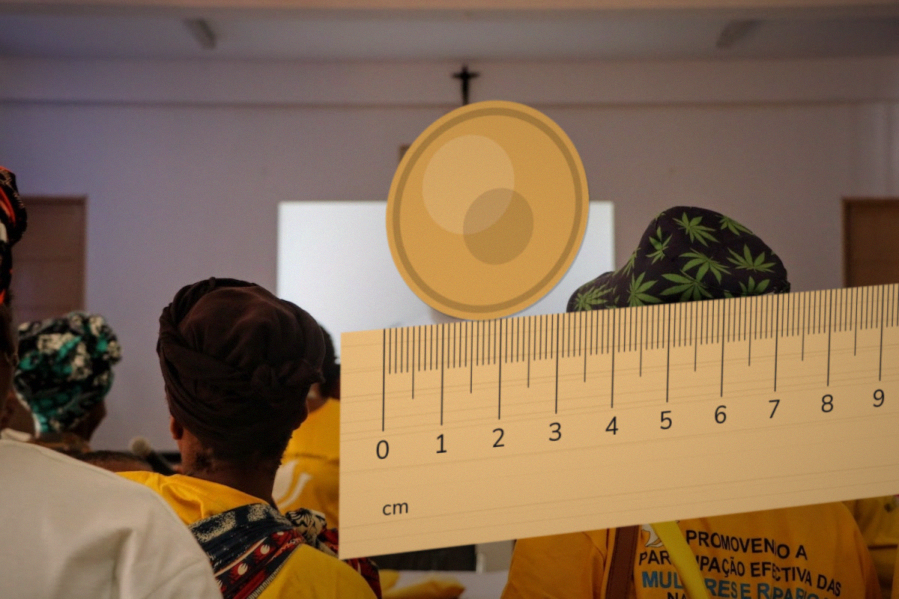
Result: 3.5; cm
